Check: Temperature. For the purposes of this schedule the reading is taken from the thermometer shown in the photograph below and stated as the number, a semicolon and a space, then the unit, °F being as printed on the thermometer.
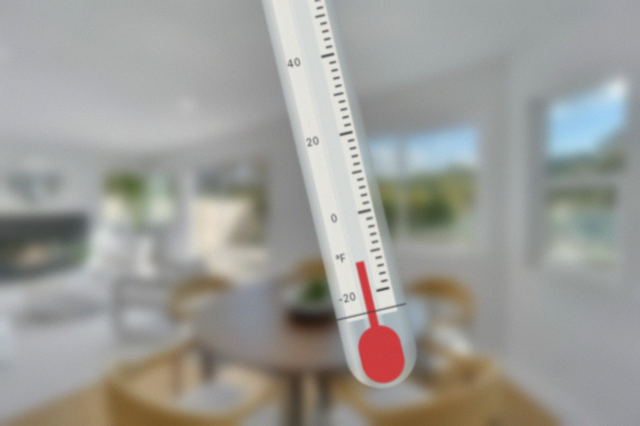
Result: -12; °F
